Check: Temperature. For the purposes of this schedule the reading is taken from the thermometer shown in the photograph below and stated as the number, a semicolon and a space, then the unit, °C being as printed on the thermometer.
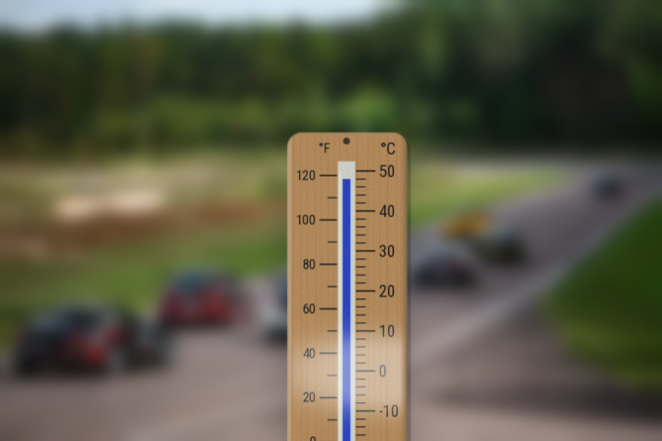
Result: 48; °C
